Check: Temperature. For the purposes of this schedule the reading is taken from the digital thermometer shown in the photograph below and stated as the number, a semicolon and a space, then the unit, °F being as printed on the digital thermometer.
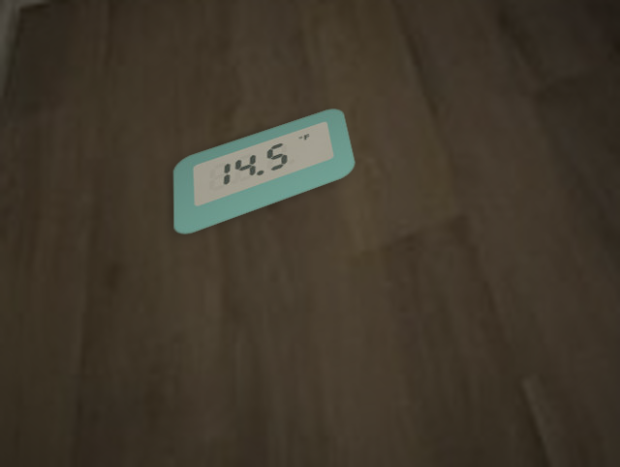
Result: 14.5; °F
